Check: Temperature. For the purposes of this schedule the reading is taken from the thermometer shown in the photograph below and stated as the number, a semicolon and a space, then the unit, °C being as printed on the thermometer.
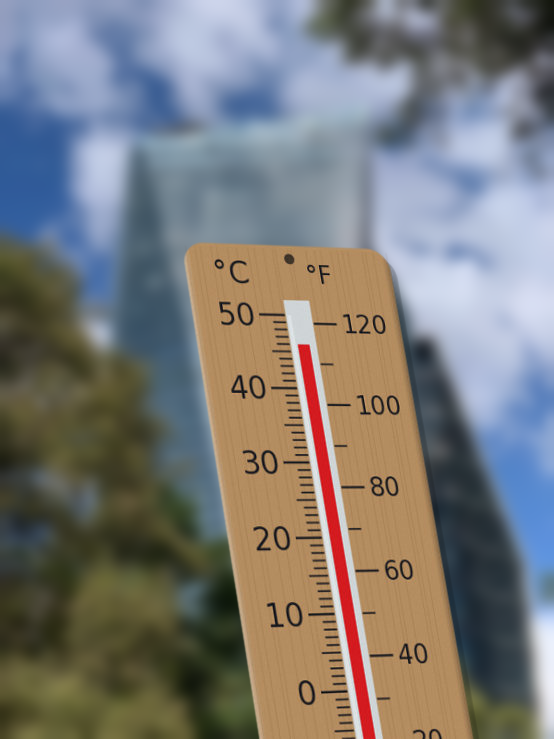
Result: 46; °C
